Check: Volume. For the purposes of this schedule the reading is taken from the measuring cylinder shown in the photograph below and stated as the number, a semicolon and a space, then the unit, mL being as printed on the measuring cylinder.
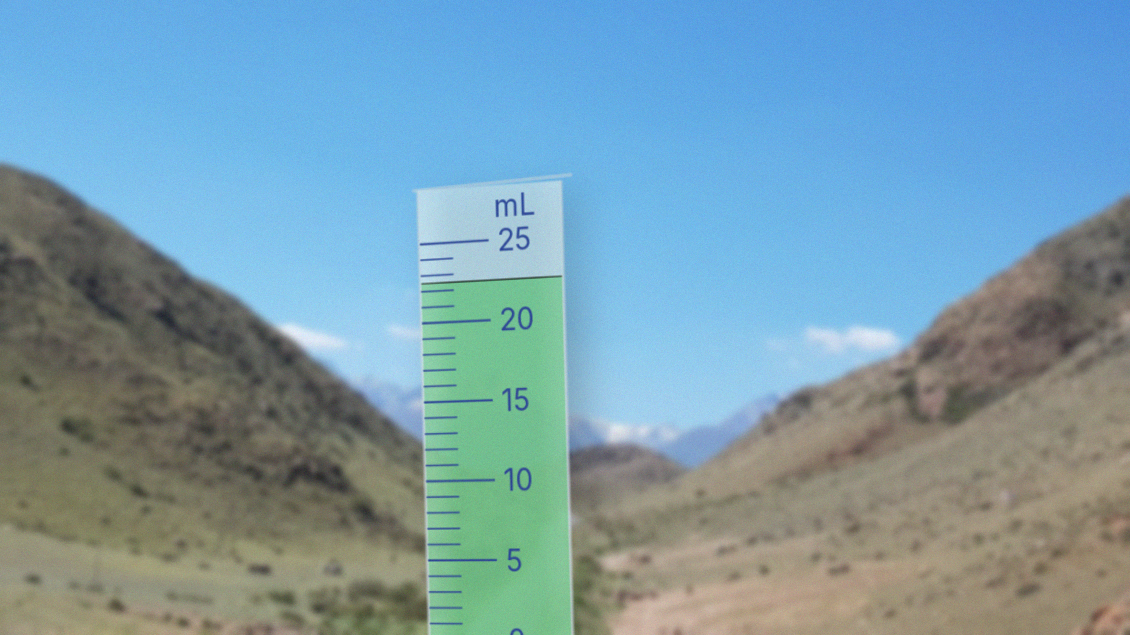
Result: 22.5; mL
